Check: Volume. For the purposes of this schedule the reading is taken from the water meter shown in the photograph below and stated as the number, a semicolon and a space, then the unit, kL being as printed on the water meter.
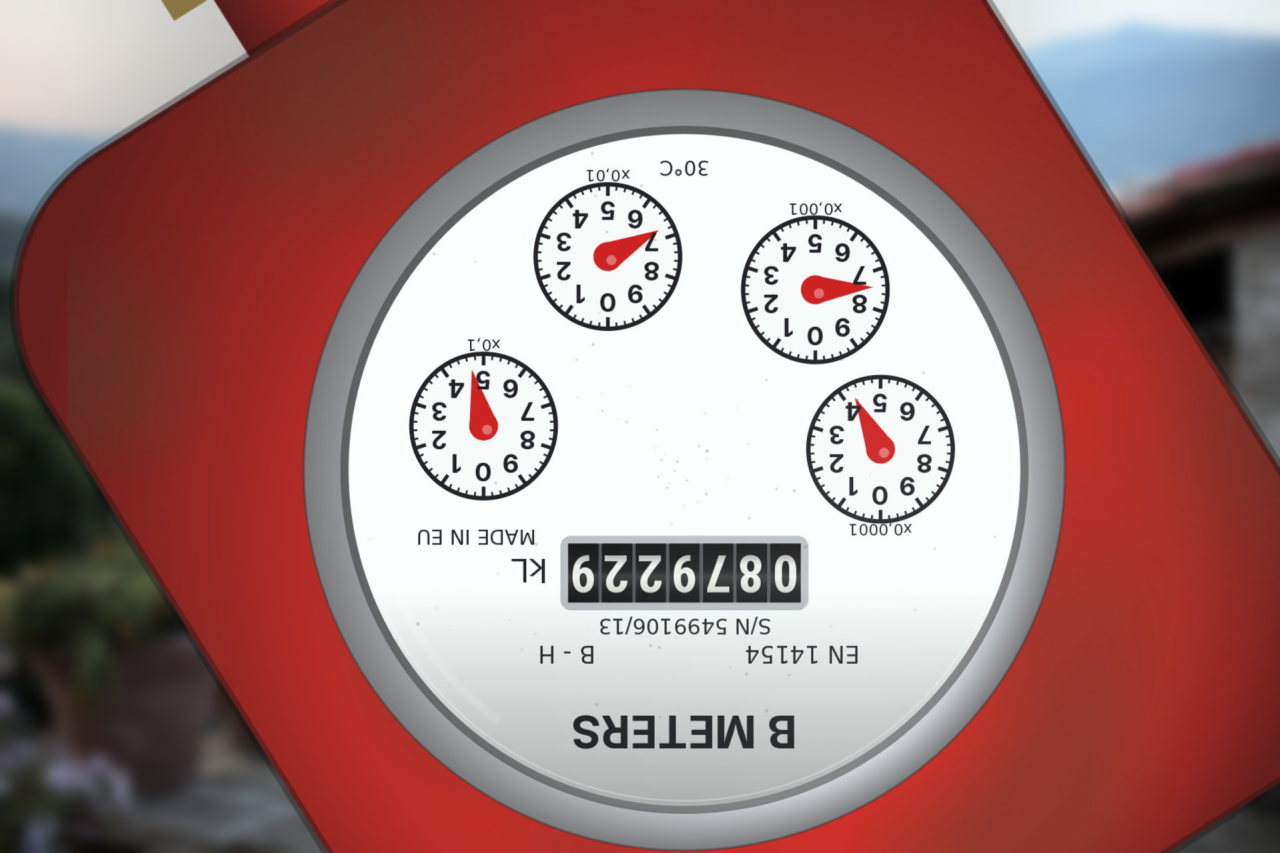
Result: 879229.4674; kL
